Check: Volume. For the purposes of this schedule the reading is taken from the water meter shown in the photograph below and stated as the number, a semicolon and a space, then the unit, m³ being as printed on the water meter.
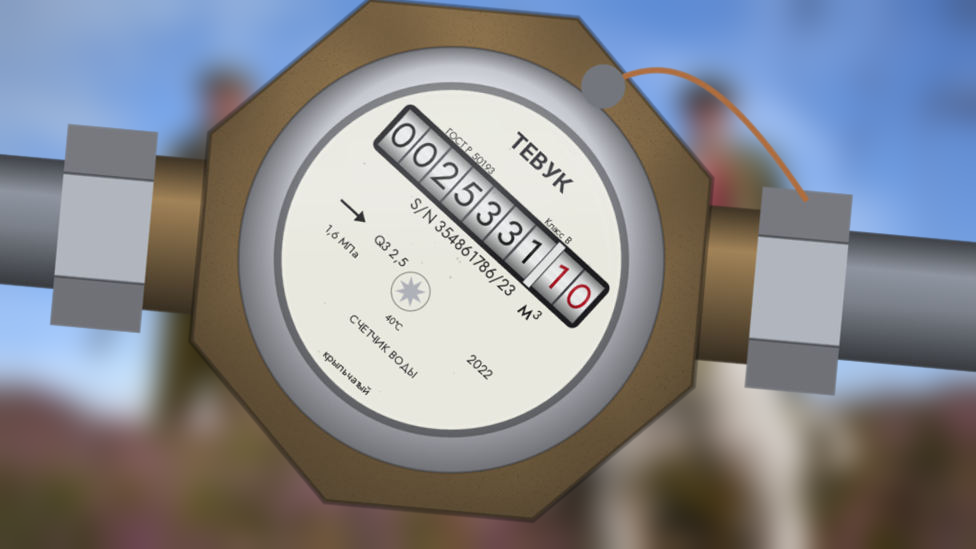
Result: 25331.10; m³
